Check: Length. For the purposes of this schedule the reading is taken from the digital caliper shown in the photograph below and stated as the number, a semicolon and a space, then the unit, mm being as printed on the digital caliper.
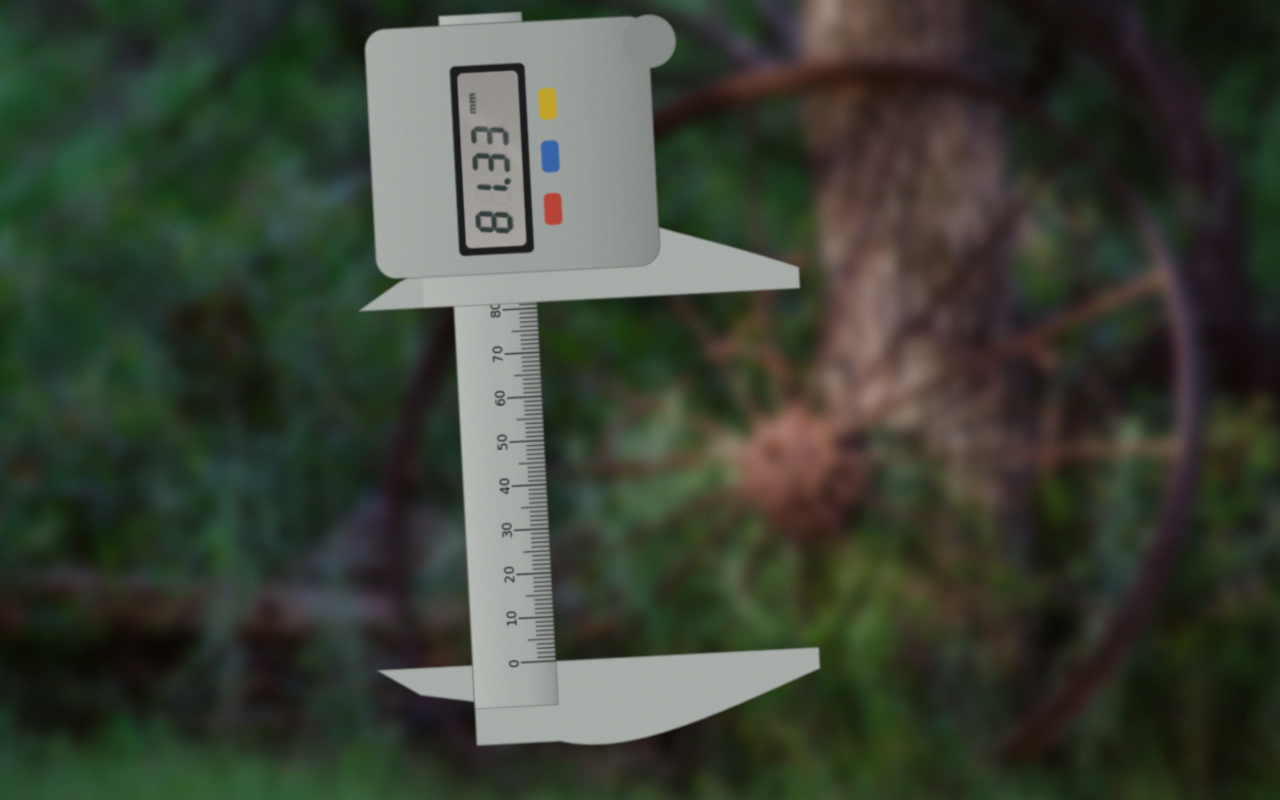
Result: 81.33; mm
